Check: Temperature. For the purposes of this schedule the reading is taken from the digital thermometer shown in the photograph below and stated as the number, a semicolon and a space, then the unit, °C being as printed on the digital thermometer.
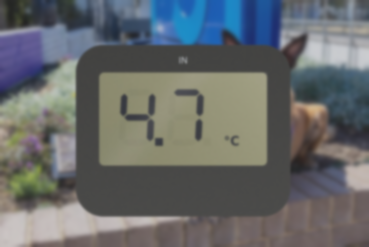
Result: 4.7; °C
